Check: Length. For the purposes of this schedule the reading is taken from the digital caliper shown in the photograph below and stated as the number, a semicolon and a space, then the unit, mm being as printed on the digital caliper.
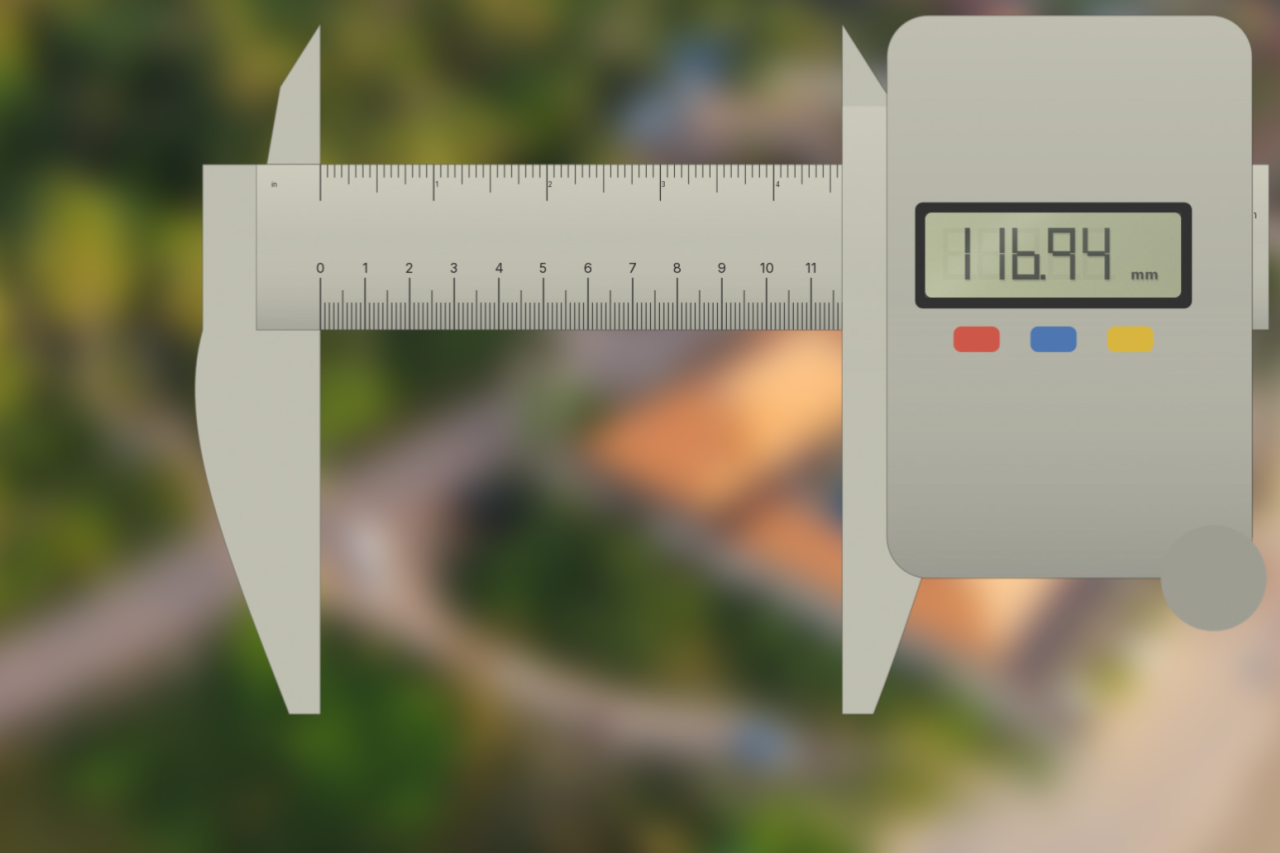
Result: 116.94; mm
